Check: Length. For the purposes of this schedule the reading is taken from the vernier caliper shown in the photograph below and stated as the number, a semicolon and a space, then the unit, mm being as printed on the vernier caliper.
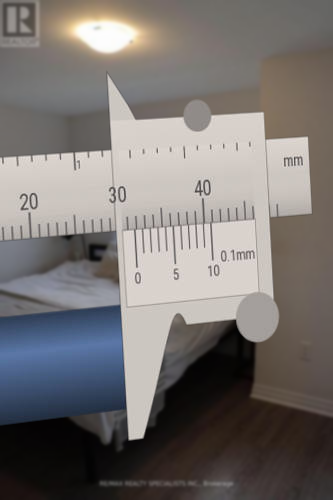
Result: 31.8; mm
